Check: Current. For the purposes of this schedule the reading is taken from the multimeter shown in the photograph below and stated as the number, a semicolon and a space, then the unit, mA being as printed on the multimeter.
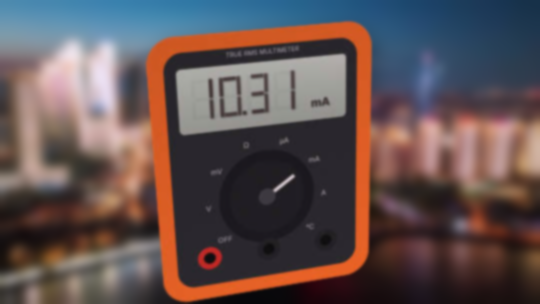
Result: 10.31; mA
